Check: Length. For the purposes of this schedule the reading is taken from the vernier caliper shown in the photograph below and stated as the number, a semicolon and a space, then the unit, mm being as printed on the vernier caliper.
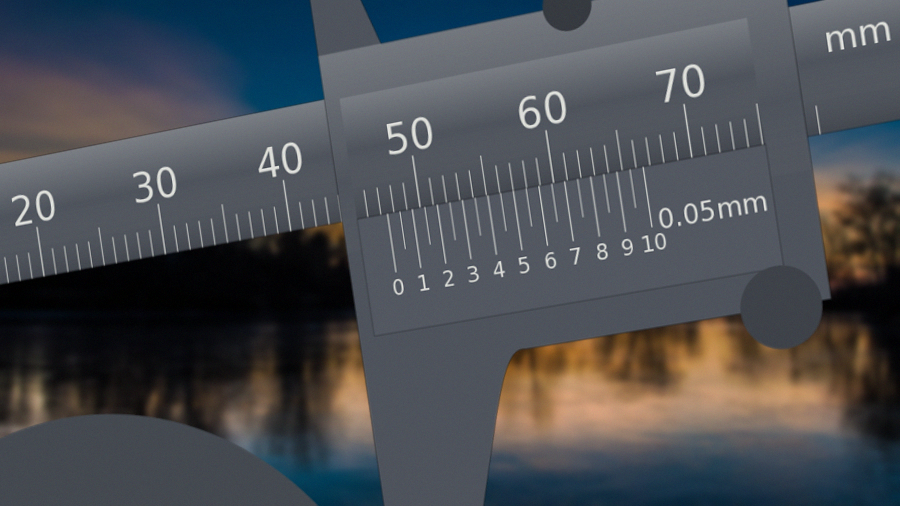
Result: 47.5; mm
